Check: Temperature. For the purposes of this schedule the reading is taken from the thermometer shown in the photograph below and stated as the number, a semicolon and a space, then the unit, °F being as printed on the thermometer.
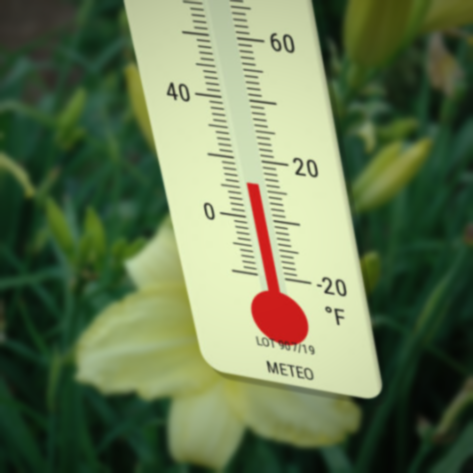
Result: 12; °F
